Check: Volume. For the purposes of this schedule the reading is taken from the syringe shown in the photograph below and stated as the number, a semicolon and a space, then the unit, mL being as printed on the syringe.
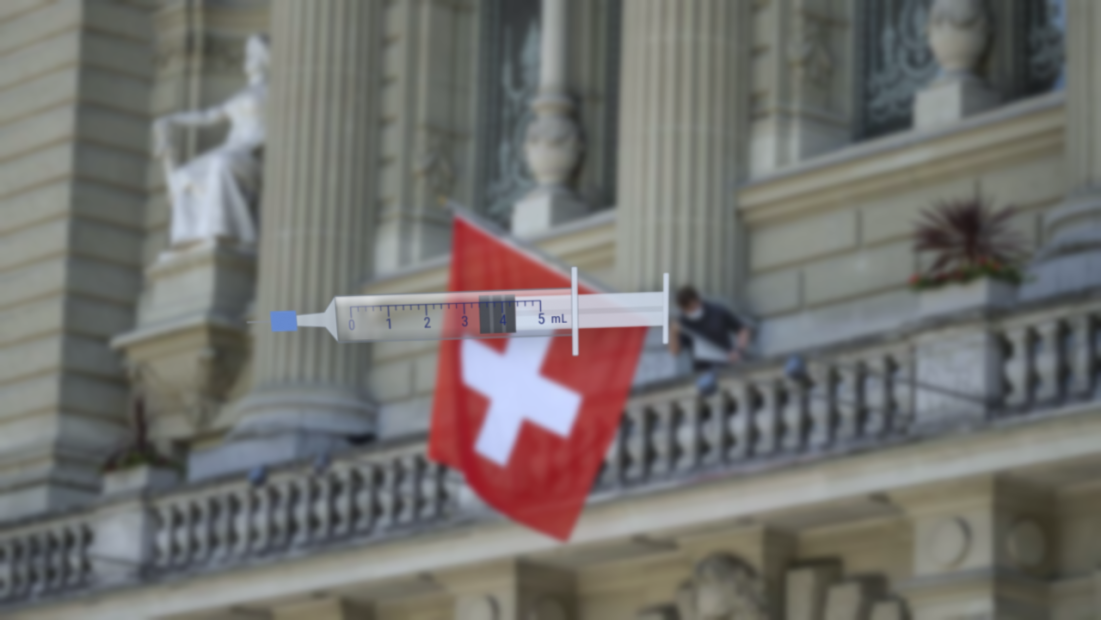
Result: 3.4; mL
